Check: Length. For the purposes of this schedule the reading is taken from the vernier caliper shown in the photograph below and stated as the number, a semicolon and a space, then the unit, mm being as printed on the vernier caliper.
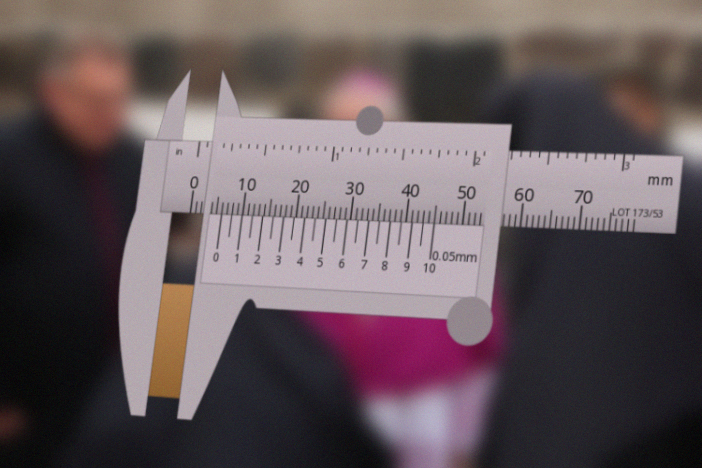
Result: 6.0; mm
